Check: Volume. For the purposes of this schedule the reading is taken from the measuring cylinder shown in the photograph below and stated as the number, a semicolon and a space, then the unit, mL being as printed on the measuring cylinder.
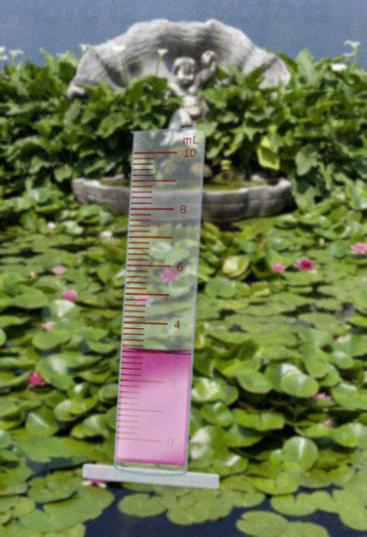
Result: 3; mL
